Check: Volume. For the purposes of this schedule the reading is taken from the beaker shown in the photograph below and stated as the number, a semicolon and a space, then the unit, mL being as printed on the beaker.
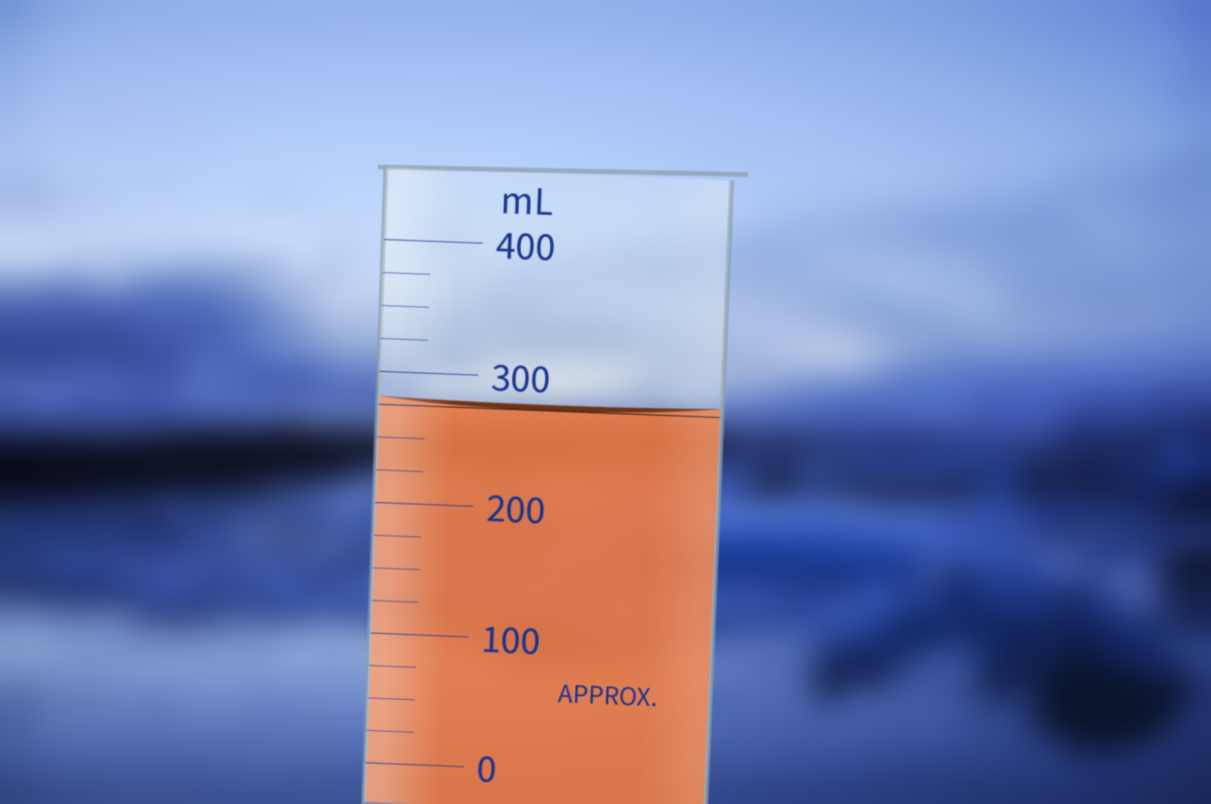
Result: 275; mL
